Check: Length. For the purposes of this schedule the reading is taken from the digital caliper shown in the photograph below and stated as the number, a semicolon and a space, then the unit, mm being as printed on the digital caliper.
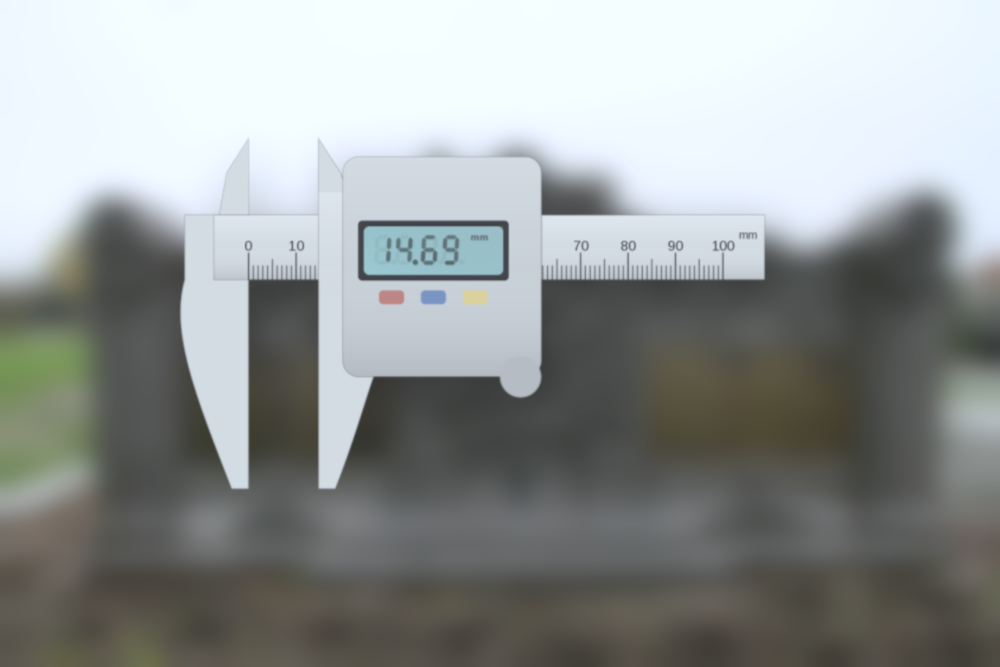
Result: 14.69; mm
